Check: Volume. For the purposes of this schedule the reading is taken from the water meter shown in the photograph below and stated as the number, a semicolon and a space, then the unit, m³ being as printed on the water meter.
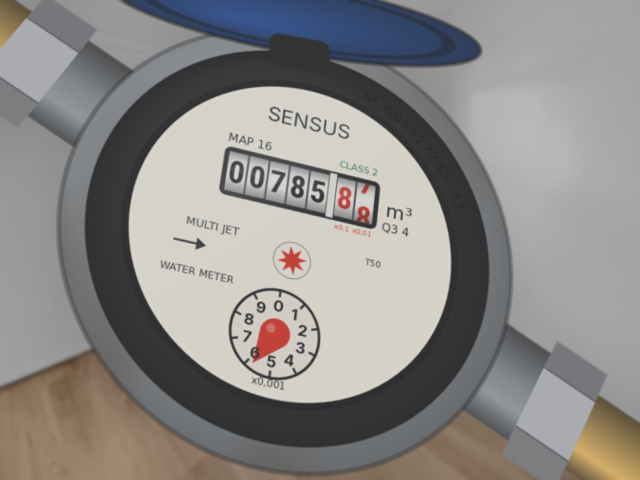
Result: 785.875; m³
